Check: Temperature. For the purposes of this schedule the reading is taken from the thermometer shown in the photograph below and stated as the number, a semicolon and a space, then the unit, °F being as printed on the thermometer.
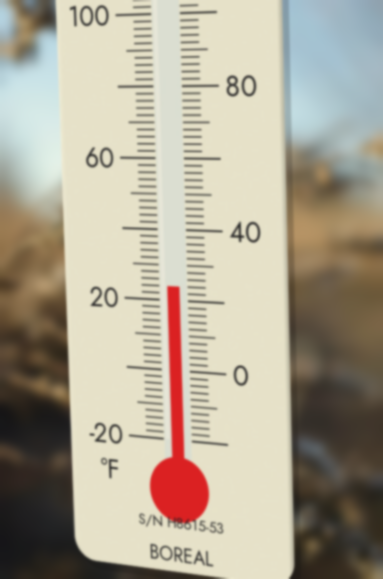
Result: 24; °F
